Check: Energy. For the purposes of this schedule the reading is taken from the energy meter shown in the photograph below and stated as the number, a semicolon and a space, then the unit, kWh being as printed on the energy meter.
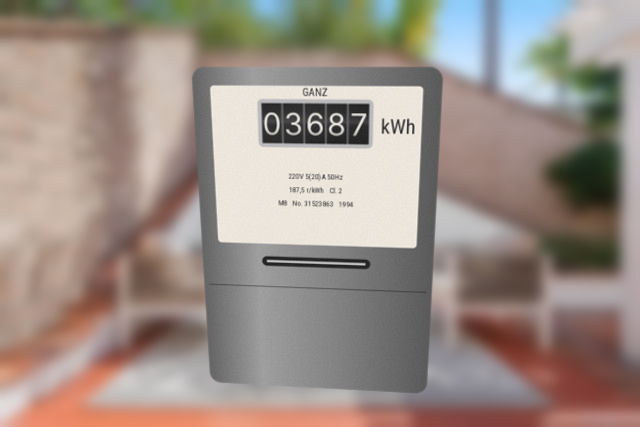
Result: 3687; kWh
